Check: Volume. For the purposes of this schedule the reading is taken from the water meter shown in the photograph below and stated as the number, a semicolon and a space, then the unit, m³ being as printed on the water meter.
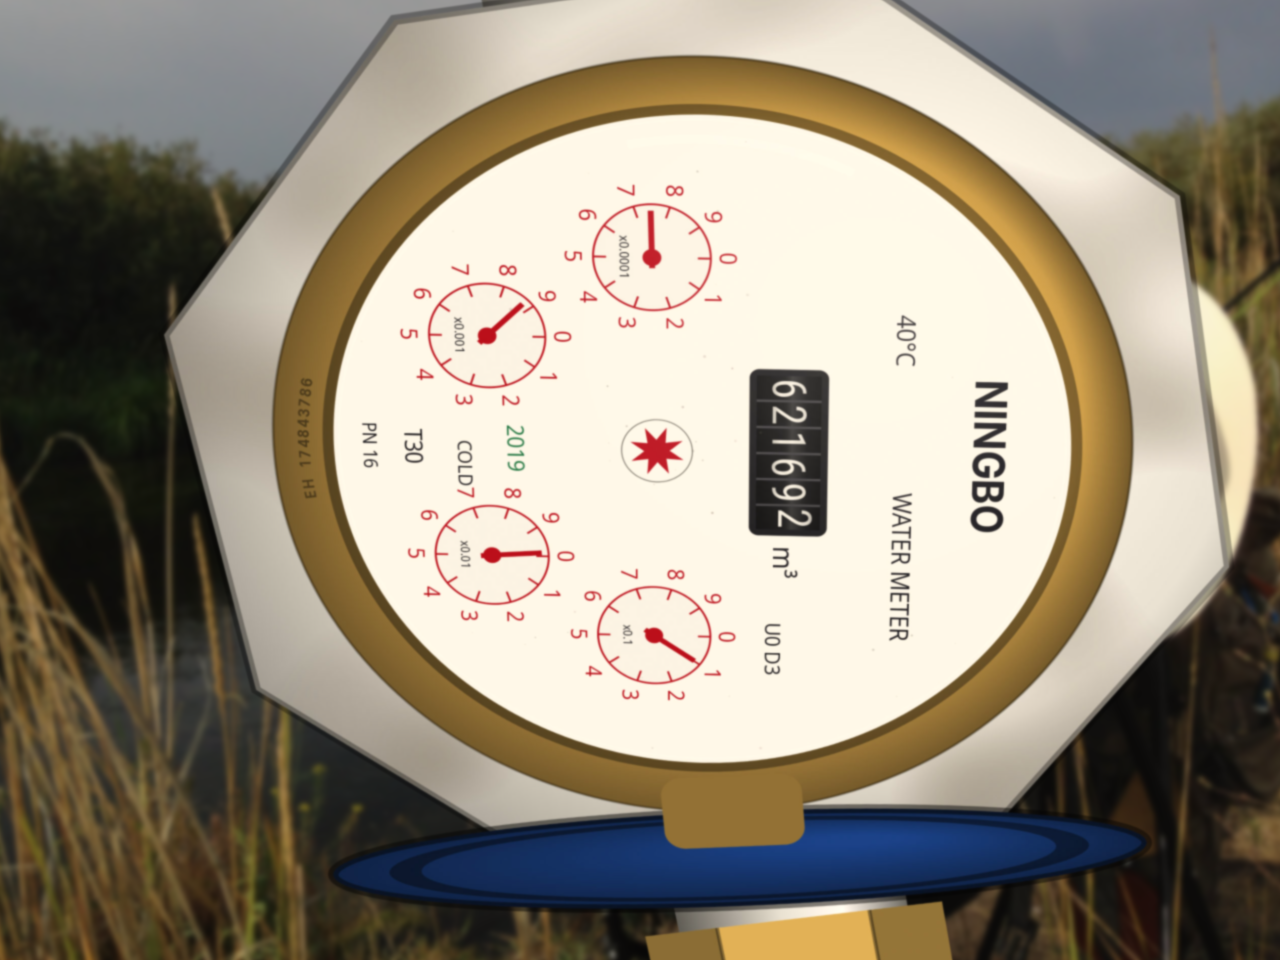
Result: 621692.0987; m³
